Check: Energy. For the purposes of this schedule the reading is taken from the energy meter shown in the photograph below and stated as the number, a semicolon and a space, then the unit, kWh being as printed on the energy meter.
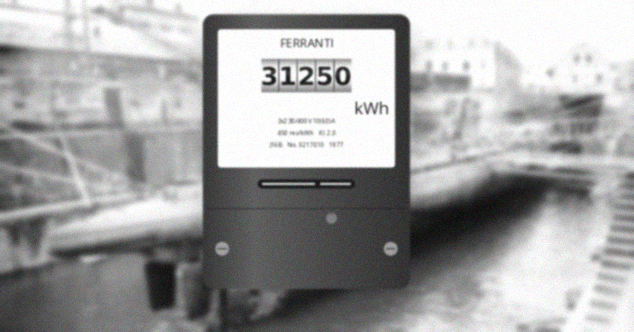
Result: 31250; kWh
